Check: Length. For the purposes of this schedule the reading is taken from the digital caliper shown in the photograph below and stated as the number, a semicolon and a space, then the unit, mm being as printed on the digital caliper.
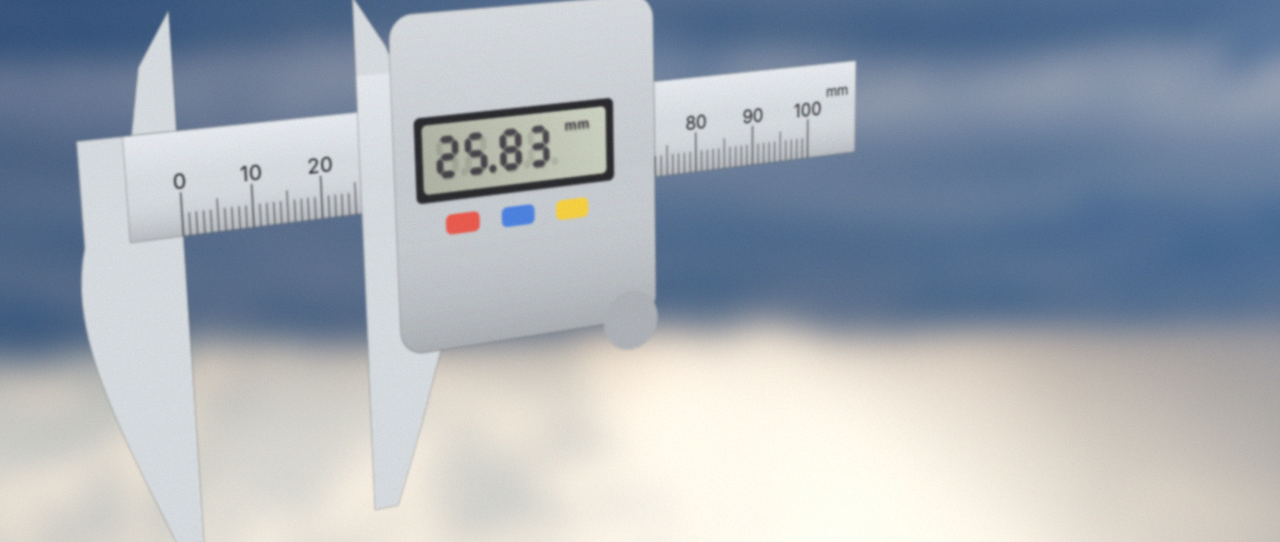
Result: 25.83; mm
